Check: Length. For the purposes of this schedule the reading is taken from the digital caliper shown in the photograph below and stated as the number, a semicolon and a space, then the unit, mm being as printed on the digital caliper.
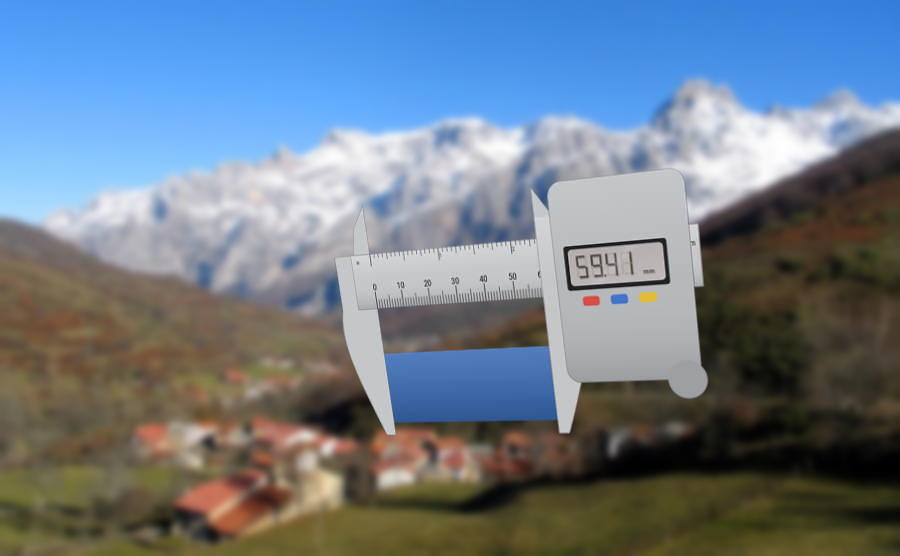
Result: 59.41; mm
